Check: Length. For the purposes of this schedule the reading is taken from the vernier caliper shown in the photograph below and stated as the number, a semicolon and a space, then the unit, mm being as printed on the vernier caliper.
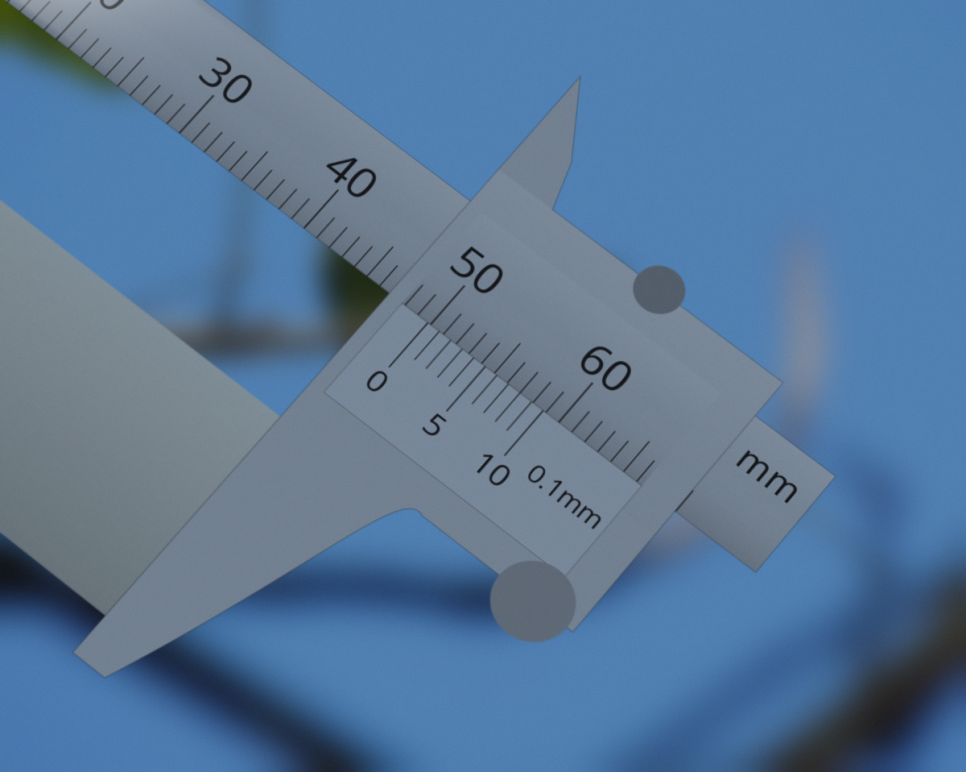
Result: 49.8; mm
